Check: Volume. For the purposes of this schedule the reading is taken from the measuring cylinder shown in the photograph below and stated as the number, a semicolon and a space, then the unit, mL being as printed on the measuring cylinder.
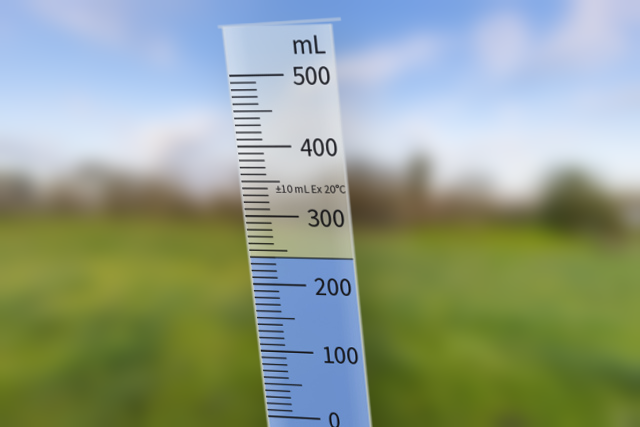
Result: 240; mL
